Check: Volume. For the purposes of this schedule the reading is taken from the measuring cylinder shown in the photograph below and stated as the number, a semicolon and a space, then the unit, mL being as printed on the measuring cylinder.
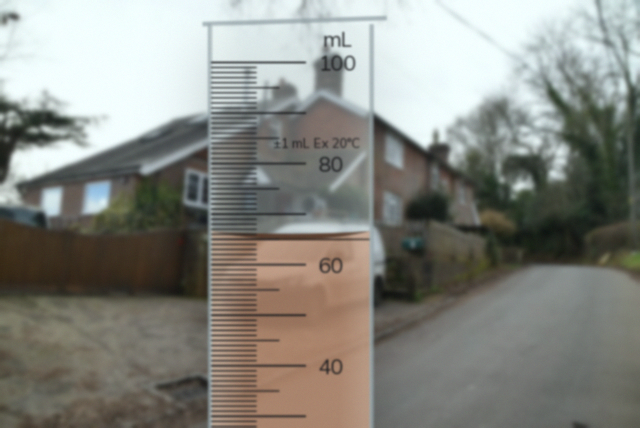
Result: 65; mL
